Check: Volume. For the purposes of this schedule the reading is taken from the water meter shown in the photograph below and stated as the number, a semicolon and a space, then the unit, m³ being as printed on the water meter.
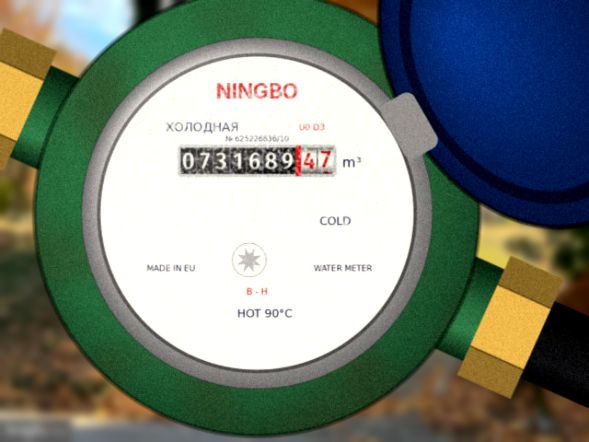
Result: 731689.47; m³
